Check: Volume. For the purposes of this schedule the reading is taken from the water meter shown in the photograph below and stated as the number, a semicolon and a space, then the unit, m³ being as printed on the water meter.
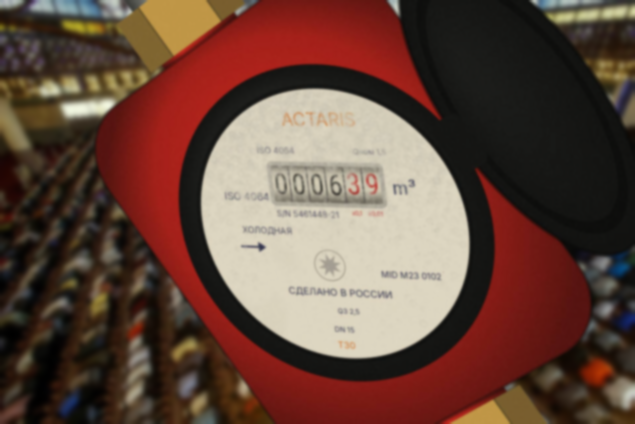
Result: 6.39; m³
